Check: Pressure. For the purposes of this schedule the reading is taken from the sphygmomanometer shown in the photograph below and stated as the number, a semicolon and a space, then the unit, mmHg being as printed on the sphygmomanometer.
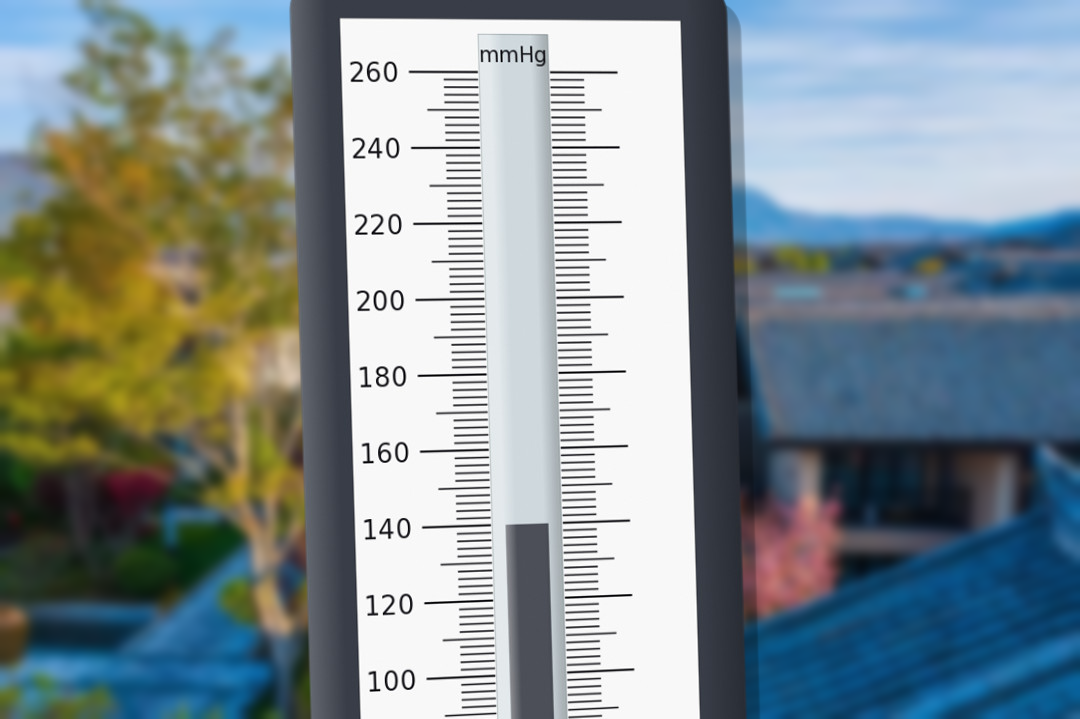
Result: 140; mmHg
